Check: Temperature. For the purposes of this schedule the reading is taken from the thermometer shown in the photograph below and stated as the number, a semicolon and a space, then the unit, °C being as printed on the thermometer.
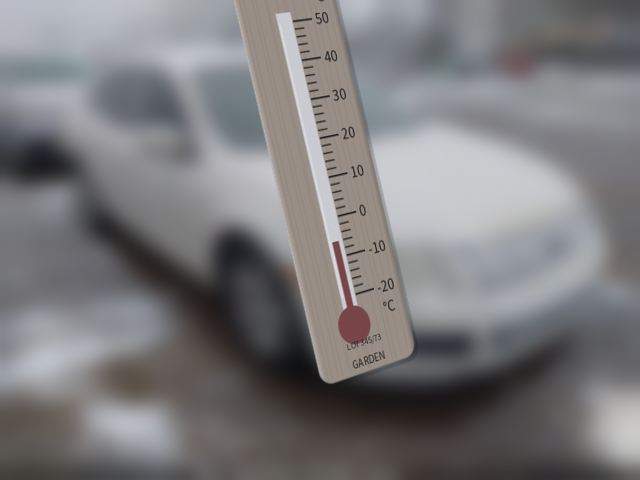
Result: -6; °C
